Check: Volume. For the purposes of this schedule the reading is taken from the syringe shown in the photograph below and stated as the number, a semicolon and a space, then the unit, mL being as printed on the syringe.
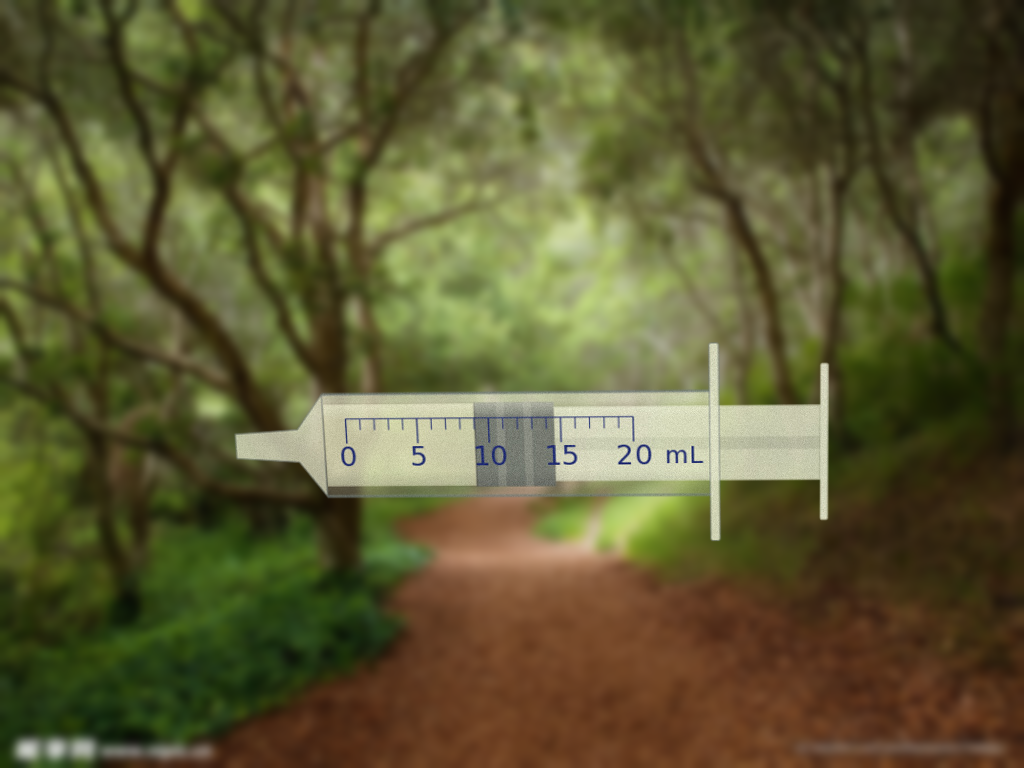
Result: 9; mL
